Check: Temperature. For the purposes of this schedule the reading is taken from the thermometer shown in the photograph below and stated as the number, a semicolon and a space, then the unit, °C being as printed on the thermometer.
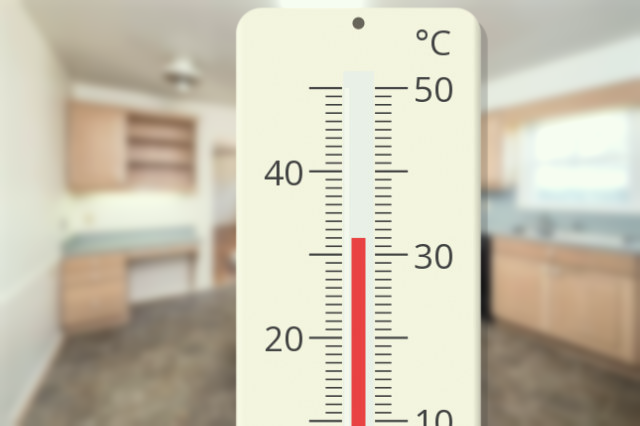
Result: 32; °C
